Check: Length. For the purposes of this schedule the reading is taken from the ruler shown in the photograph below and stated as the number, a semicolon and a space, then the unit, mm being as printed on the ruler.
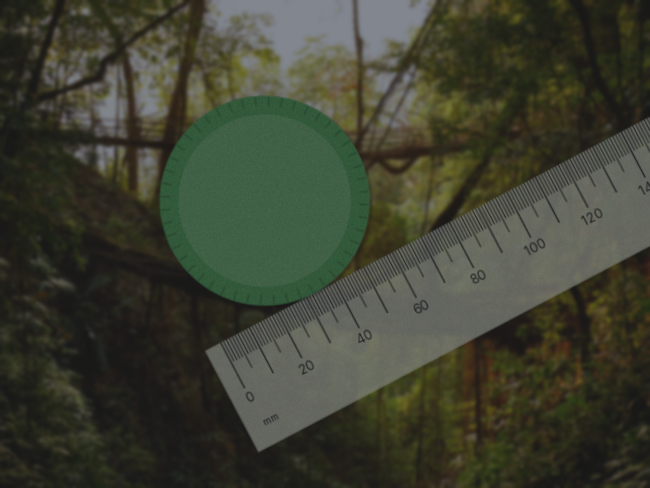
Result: 65; mm
